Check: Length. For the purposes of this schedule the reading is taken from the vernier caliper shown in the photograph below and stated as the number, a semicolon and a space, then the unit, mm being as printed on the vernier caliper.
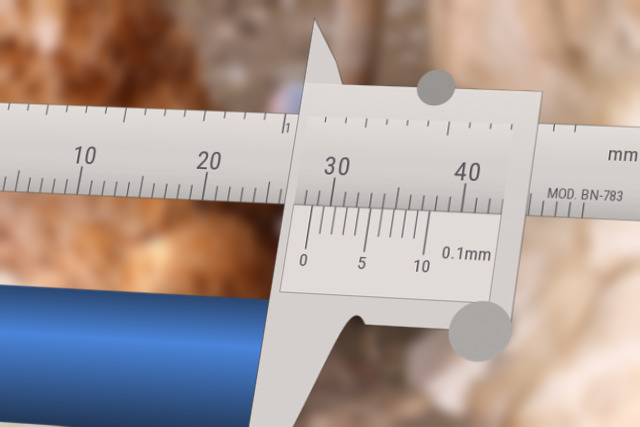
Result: 28.6; mm
